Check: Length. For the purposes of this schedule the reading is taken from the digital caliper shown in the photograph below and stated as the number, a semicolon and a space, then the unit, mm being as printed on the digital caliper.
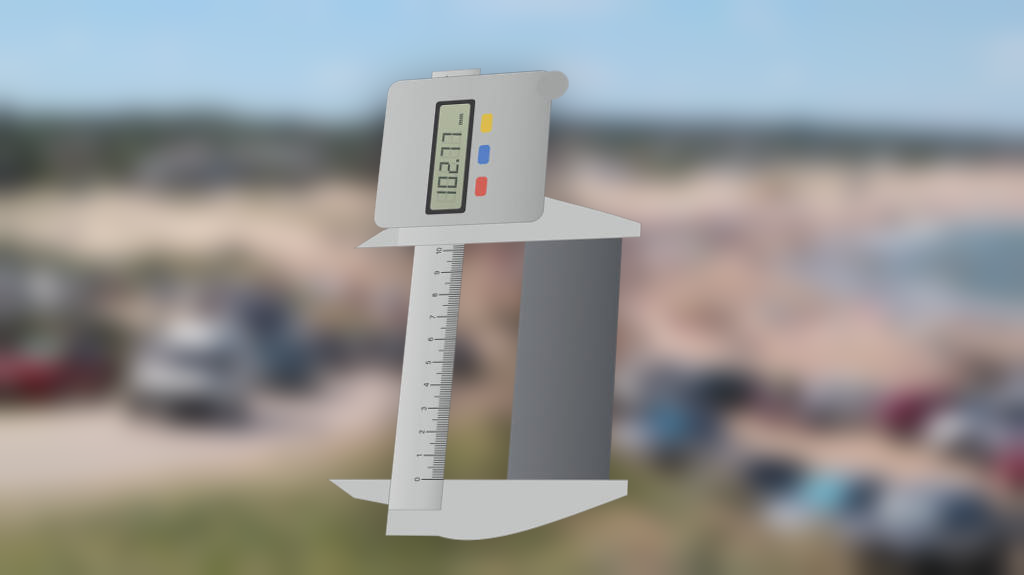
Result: 102.77; mm
